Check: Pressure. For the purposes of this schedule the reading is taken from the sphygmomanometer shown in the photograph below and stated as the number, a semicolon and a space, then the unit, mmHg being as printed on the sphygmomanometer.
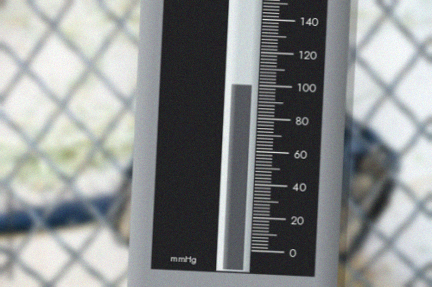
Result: 100; mmHg
